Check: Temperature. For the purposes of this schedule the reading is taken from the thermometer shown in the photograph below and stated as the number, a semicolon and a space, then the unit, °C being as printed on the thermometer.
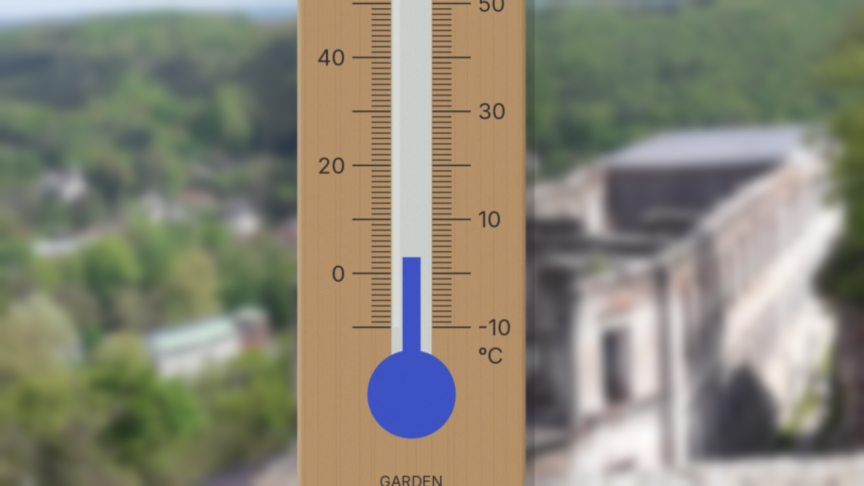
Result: 3; °C
